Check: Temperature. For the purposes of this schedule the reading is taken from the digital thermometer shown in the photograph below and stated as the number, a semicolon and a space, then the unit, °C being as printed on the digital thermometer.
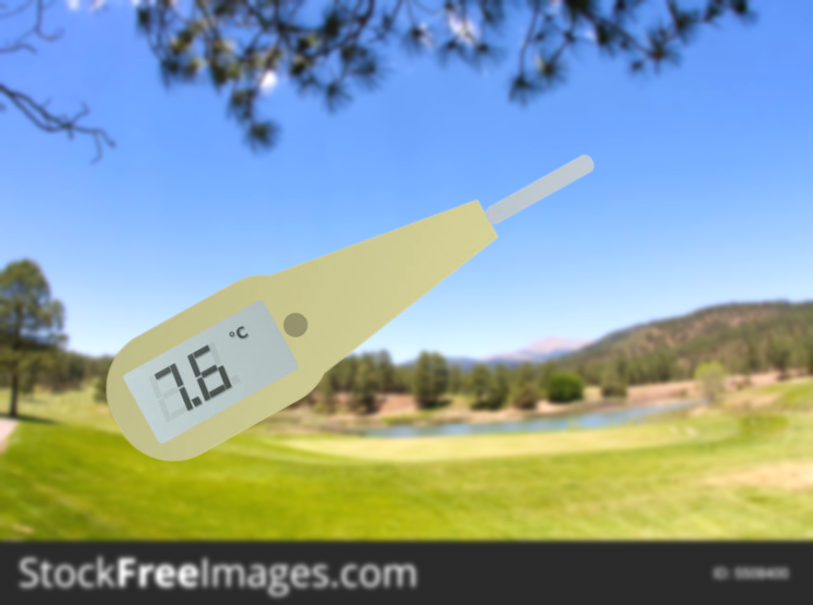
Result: 7.6; °C
